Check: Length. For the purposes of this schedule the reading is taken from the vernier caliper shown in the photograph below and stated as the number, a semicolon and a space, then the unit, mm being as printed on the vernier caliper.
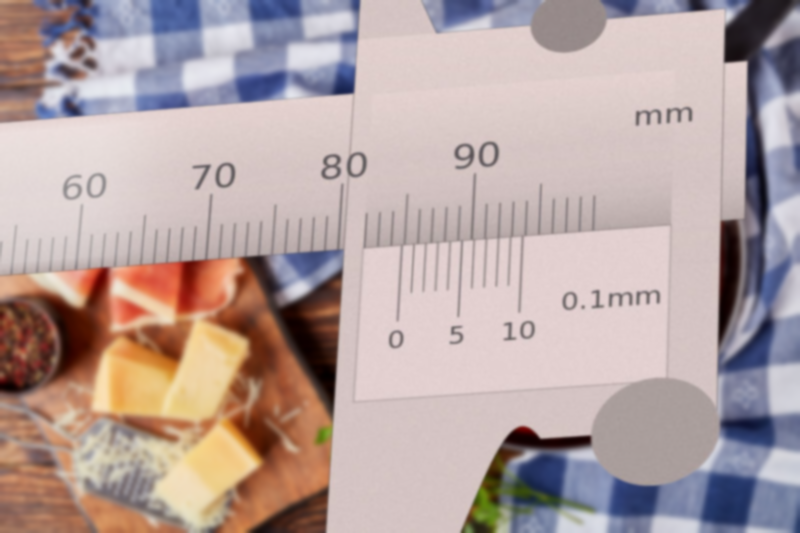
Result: 84.8; mm
